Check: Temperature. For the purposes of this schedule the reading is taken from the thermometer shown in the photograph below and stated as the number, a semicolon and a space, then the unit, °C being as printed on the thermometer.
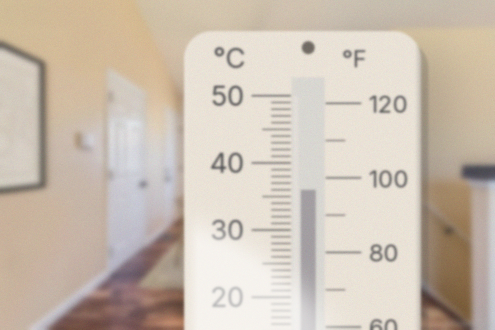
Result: 36; °C
